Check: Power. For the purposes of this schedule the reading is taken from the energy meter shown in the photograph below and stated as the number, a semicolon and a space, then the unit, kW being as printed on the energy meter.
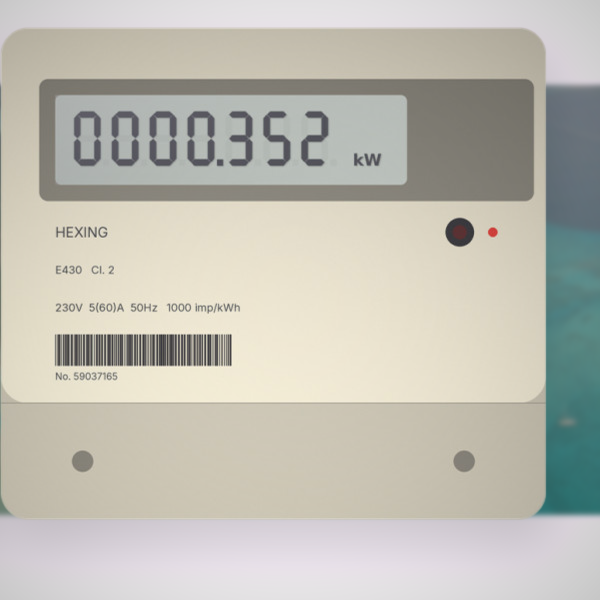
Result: 0.352; kW
